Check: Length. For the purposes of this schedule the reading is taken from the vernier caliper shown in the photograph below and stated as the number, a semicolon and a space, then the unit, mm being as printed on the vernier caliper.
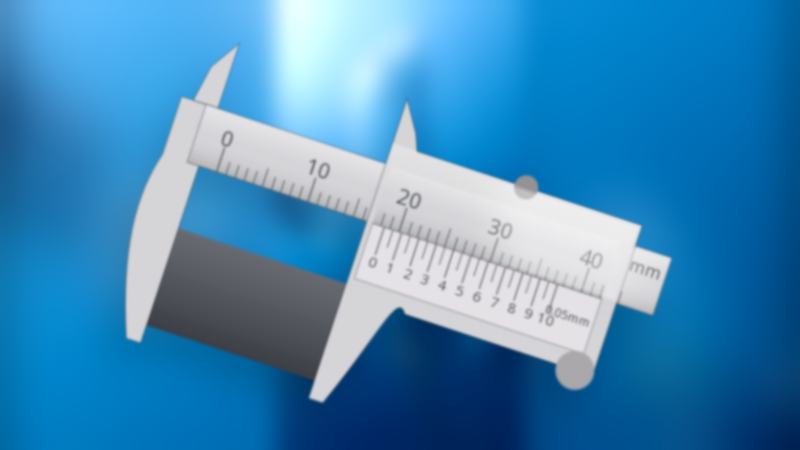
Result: 18.4; mm
